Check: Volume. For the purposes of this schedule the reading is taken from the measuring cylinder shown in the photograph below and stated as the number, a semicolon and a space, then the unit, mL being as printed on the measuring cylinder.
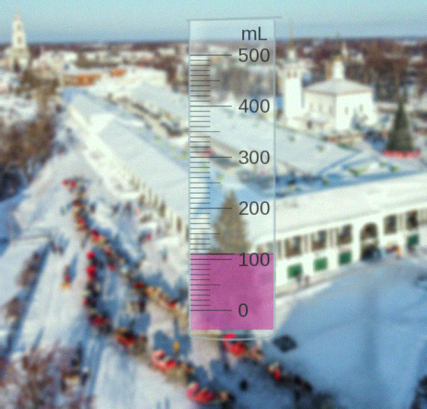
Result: 110; mL
